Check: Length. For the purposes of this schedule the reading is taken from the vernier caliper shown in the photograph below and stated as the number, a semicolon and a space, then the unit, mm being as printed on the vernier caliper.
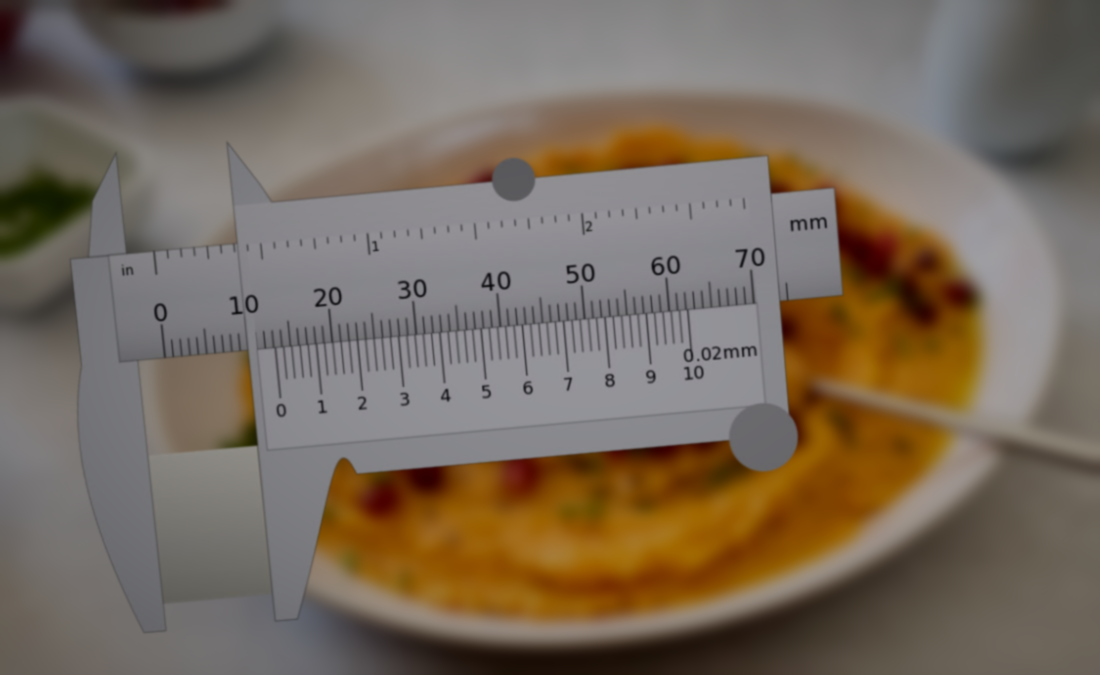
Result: 13.2; mm
